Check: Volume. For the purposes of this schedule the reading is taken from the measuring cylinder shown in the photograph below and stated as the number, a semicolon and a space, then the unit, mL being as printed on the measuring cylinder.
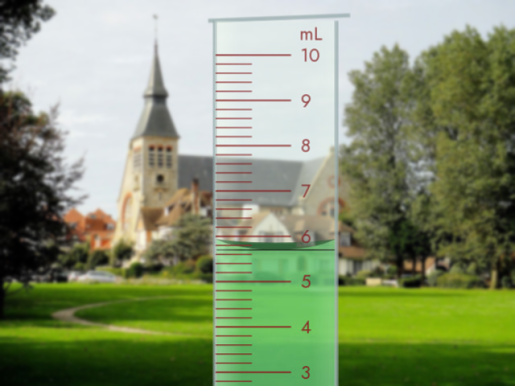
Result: 5.7; mL
